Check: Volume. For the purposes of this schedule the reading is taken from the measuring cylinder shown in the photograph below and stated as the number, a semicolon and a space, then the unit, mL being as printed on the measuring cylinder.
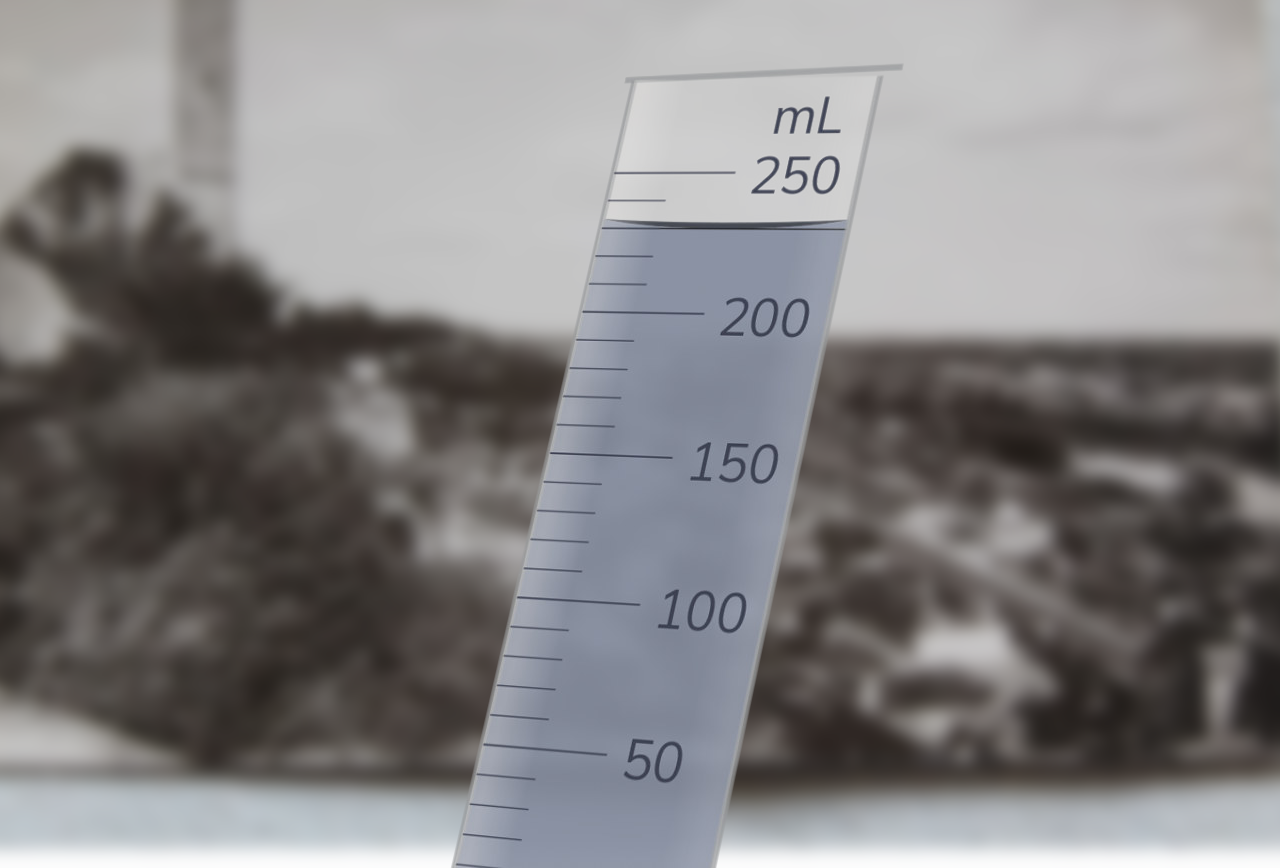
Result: 230; mL
